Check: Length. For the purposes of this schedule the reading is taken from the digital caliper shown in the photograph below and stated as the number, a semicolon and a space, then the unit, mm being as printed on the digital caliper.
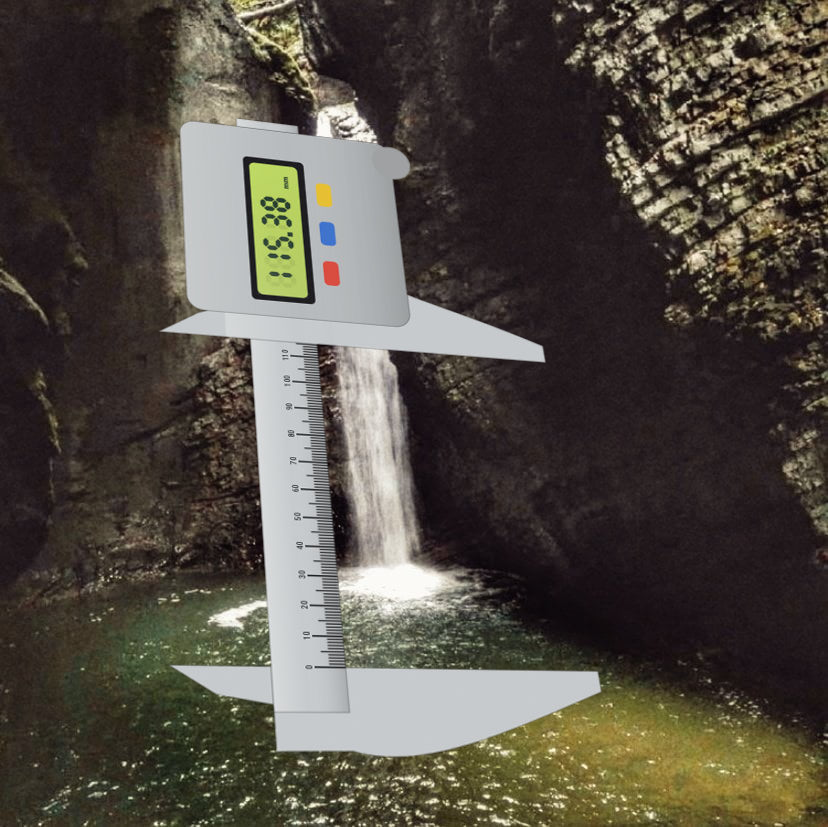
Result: 115.38; mm
